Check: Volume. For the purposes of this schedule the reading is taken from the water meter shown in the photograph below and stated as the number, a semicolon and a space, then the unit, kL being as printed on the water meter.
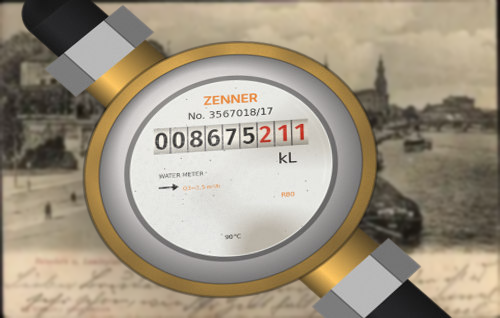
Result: 8675.211; kL
